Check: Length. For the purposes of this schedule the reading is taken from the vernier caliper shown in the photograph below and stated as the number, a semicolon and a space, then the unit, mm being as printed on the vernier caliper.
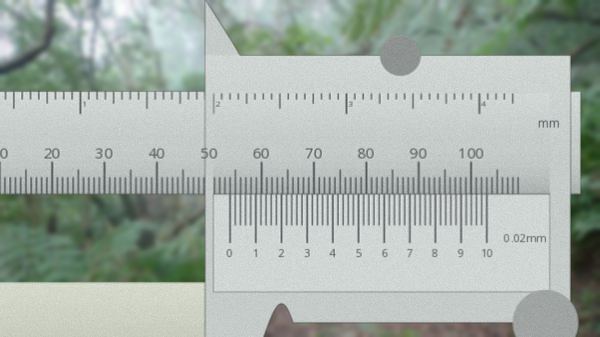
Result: 54.0; mm
